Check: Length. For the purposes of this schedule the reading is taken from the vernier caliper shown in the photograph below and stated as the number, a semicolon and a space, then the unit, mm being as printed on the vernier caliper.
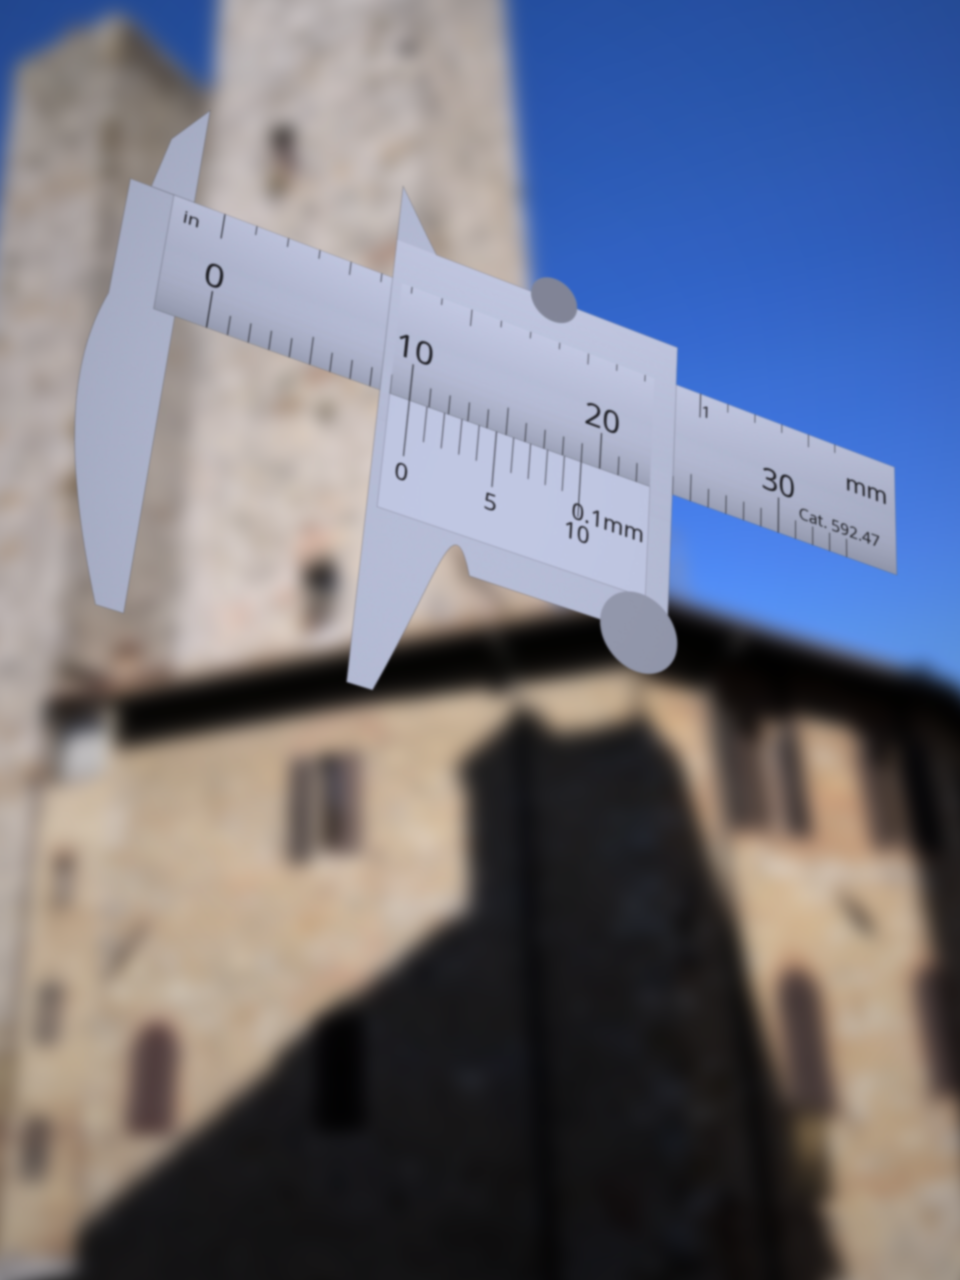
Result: 10.0; mm
